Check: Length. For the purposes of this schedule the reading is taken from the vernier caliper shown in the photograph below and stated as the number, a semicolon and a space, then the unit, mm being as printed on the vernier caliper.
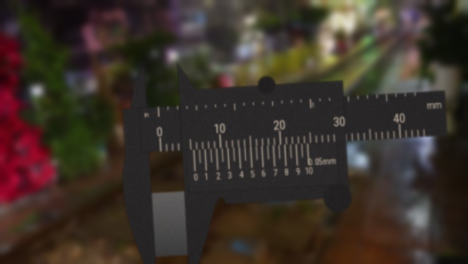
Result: 5.5; mm
